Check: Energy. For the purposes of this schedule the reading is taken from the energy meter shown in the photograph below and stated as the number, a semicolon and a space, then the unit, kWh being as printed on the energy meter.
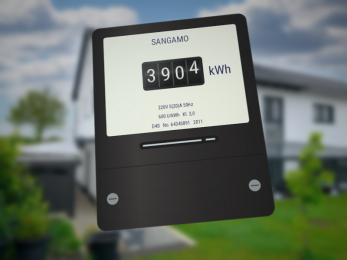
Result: 3904; kWh
